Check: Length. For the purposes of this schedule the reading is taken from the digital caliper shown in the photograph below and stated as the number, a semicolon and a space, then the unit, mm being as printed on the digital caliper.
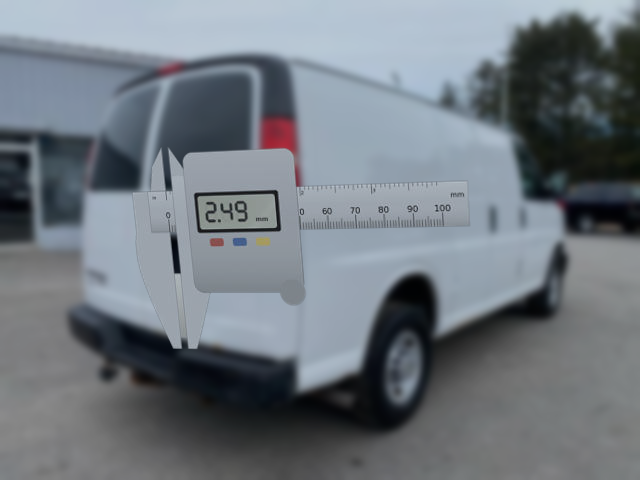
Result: 2.49; mm
